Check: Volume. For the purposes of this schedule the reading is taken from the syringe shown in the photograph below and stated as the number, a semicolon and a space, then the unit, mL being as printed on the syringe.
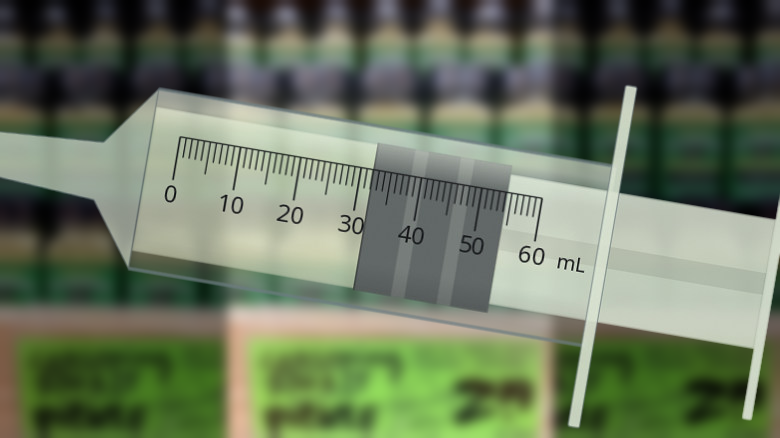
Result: 32; mL
